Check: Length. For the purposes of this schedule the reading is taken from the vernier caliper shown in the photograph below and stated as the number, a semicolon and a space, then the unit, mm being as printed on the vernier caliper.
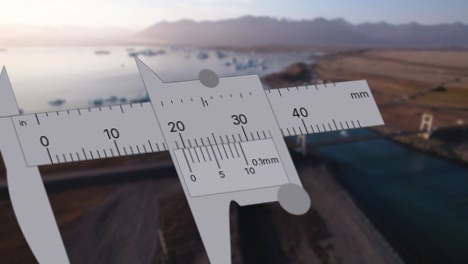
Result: 19.6; mm
